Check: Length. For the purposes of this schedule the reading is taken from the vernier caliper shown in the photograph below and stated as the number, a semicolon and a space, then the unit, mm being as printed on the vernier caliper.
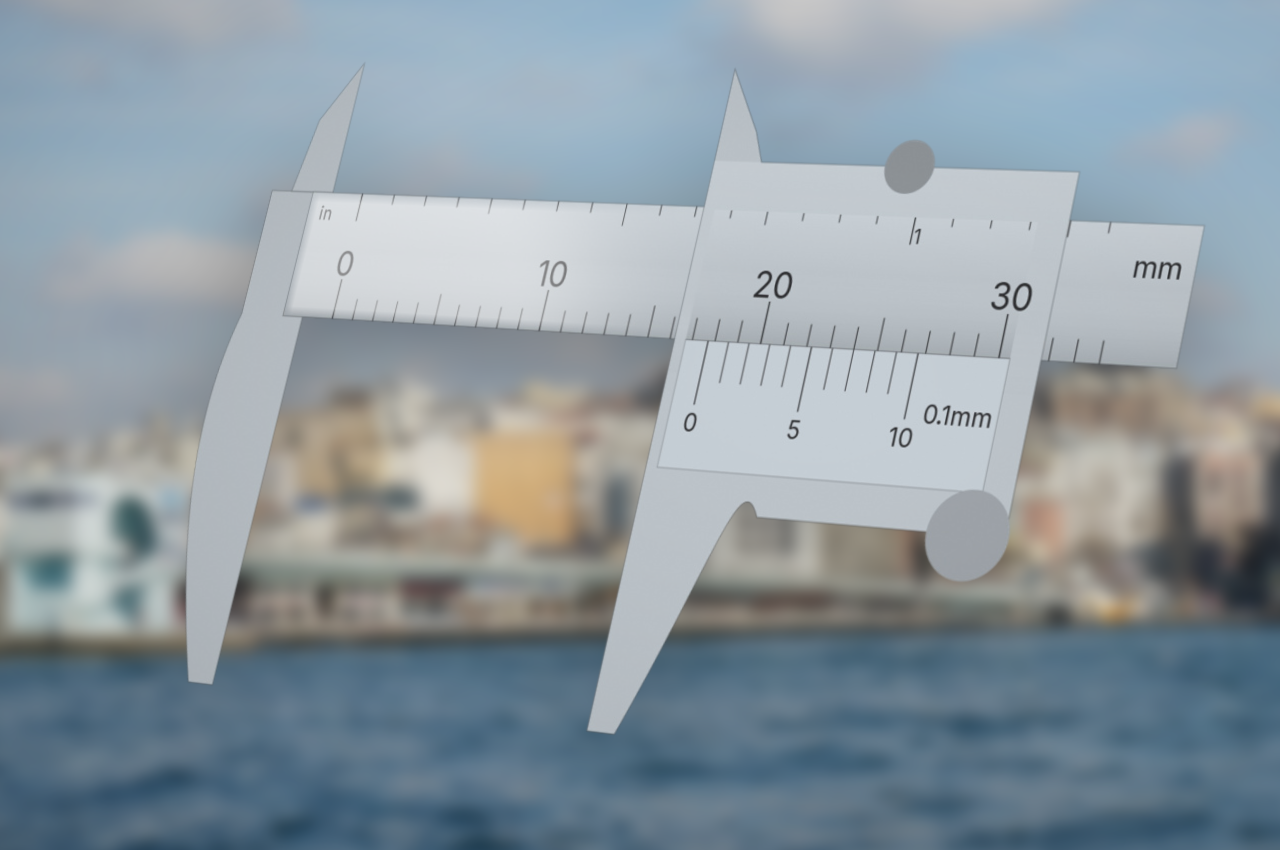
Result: 17.7; mm
